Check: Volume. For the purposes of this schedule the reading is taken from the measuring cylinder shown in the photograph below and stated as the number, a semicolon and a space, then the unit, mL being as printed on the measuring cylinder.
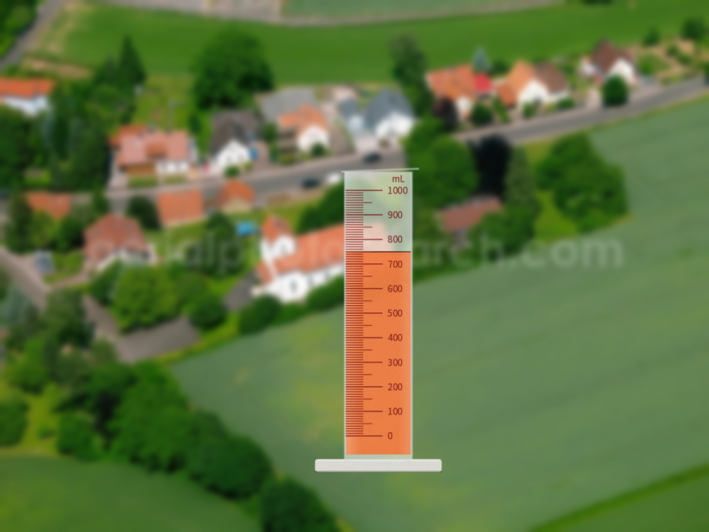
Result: 750; mL
